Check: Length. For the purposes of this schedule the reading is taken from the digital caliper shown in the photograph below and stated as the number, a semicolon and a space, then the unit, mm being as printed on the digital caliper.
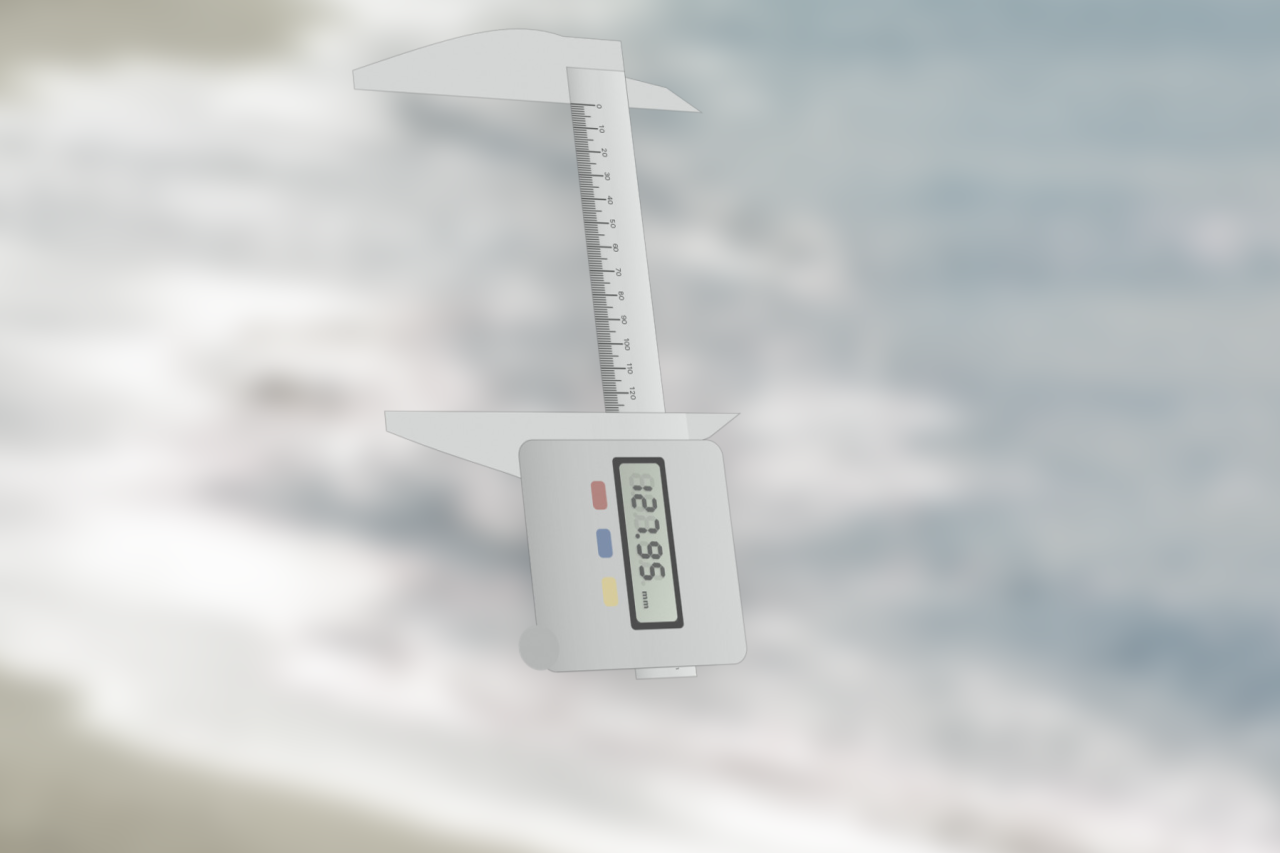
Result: 127.95; mm
